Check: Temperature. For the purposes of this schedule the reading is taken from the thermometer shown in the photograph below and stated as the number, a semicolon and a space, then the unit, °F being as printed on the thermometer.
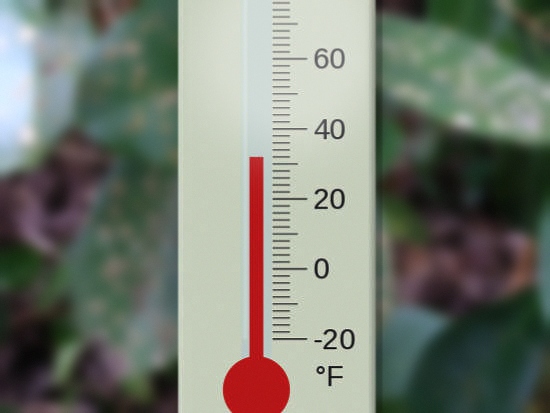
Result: 32; °F
